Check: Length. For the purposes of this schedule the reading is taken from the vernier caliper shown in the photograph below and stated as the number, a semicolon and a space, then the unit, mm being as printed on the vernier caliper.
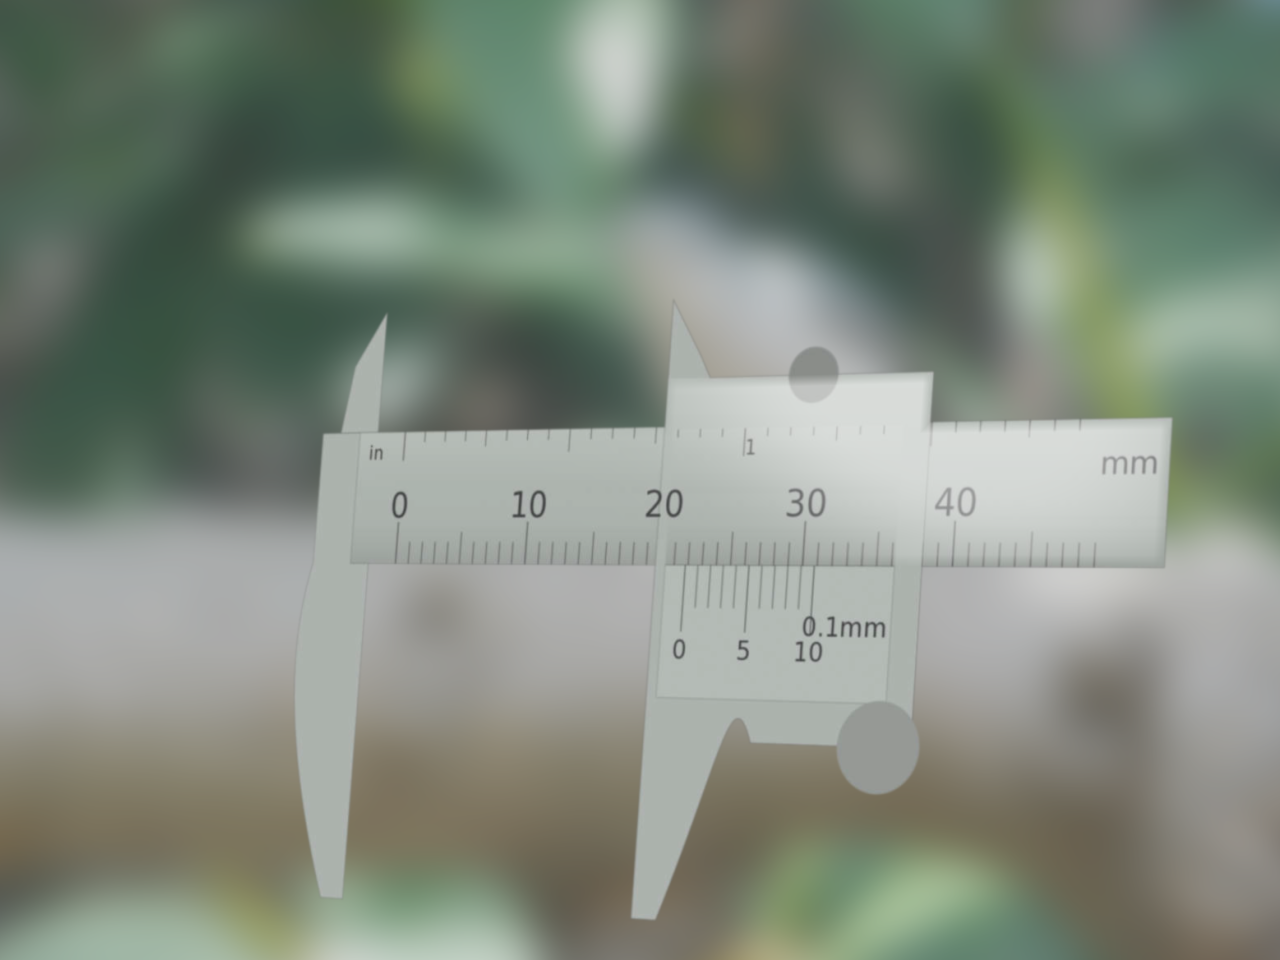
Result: 21.8; mm
